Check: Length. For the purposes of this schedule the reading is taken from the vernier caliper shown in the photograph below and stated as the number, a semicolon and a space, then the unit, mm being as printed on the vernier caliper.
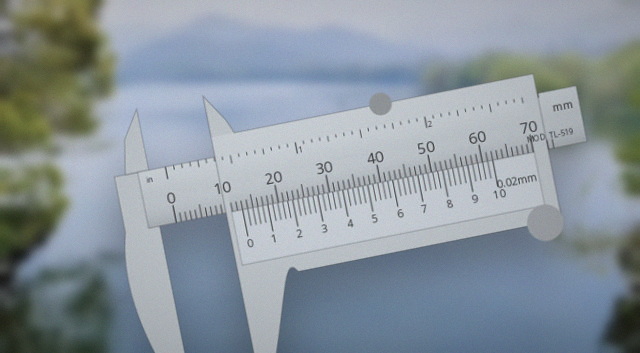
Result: 13.0; mm
